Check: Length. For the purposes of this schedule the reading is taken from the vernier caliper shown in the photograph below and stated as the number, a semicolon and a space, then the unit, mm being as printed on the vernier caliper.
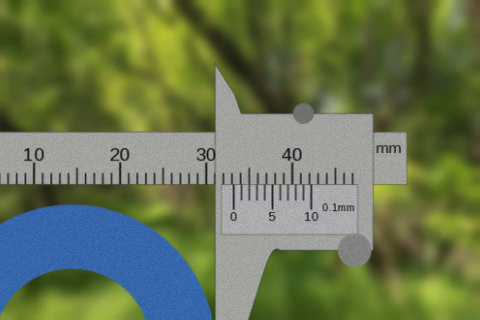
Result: 33.2; mm
